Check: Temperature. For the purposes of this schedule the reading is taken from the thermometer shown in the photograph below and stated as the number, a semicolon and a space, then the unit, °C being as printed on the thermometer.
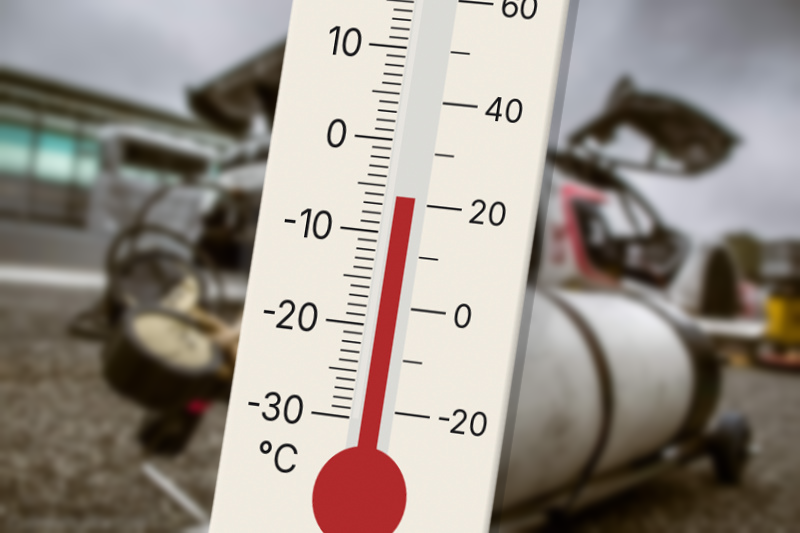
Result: -6; °C
